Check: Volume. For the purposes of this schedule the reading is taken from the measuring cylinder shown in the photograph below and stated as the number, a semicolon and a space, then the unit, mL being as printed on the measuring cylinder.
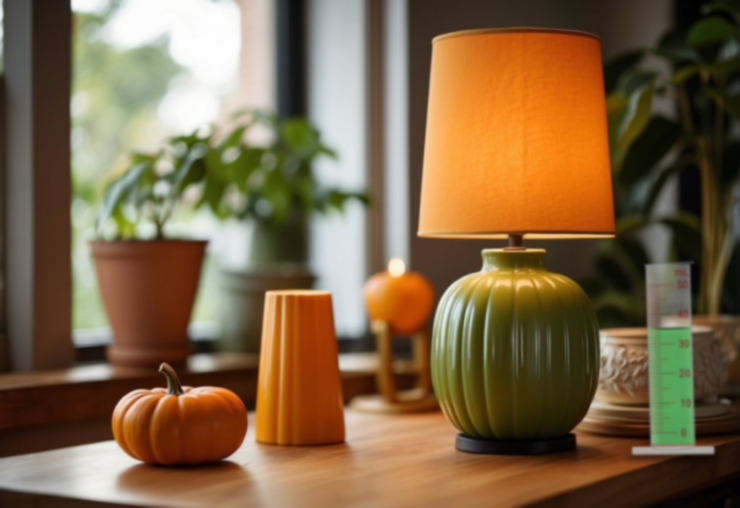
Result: 35; mL
